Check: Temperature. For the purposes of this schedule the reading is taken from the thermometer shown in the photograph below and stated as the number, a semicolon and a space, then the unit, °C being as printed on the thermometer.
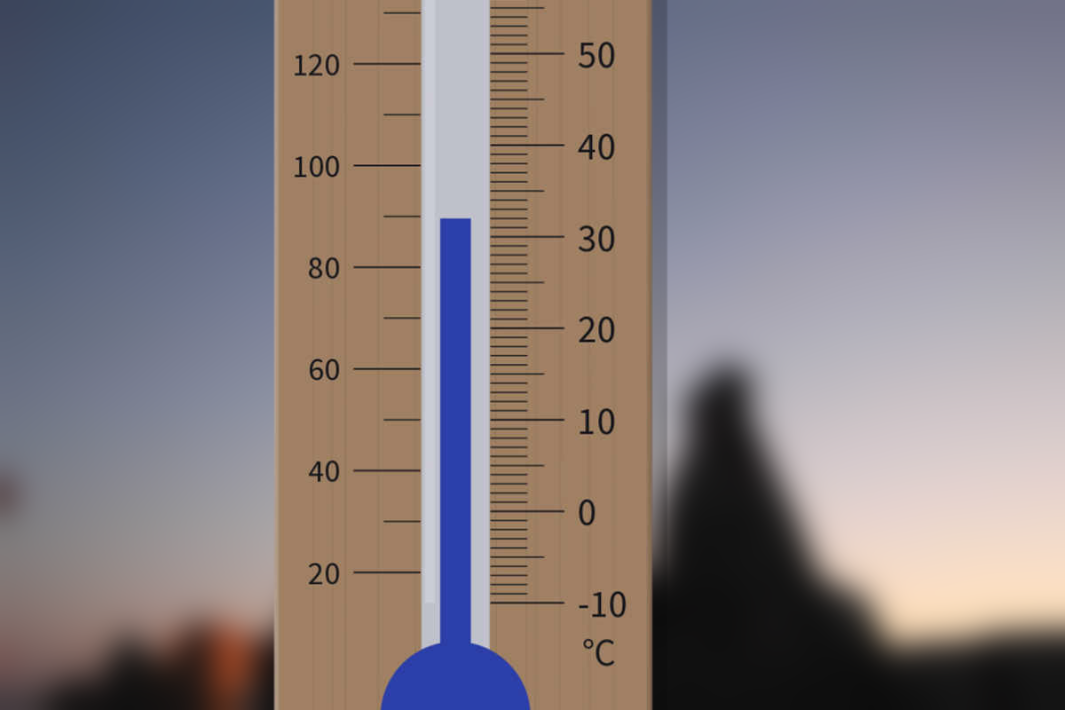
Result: 32; °C
